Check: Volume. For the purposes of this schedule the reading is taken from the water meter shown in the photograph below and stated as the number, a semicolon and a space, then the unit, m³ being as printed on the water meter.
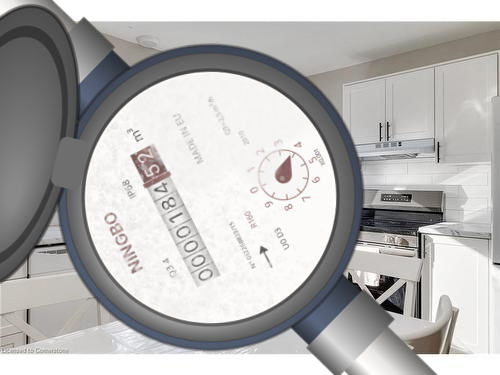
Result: 184.523; m³
